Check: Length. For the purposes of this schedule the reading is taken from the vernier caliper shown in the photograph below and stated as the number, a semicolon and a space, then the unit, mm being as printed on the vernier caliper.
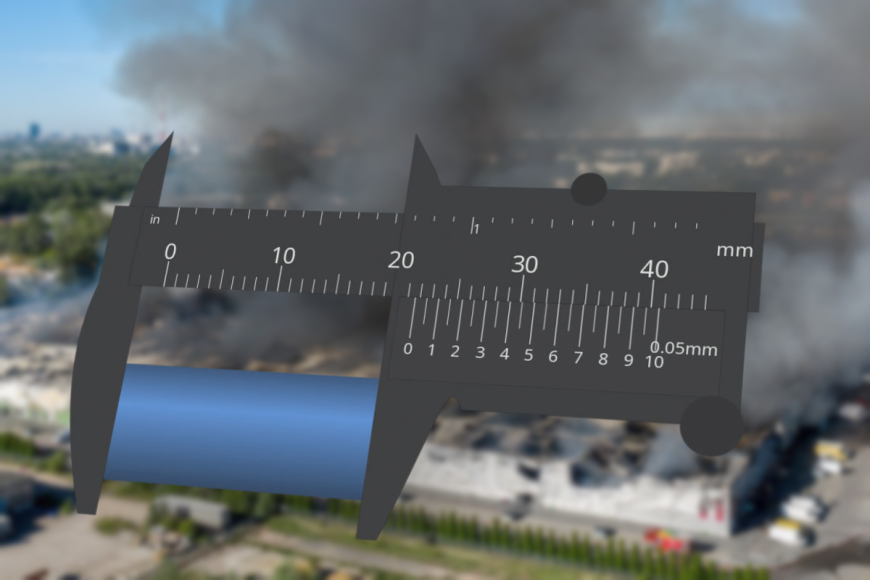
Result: 21.6; mm
